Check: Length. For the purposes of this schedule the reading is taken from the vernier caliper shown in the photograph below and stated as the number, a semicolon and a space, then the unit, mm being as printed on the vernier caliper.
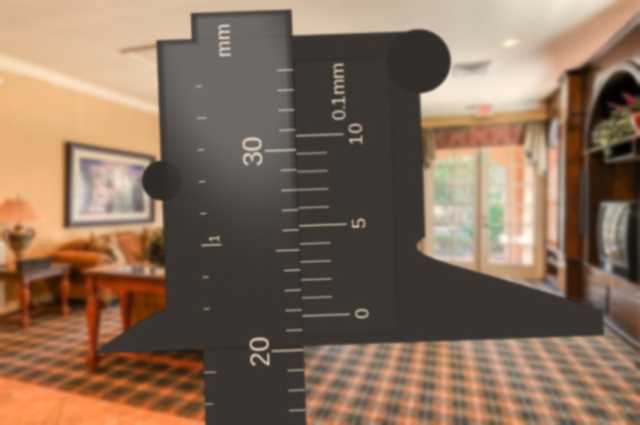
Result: 21.7; mm
